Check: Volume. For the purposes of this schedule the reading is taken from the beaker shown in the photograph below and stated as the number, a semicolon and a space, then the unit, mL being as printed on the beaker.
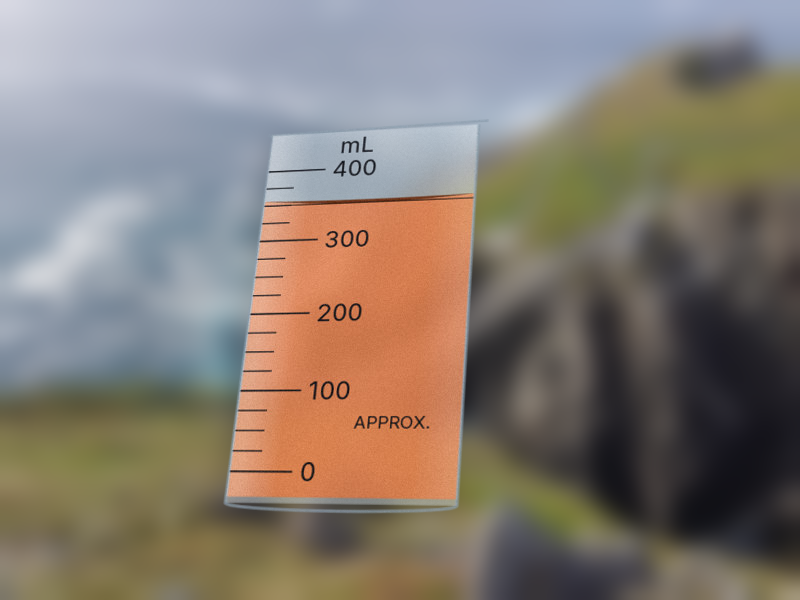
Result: 350; mL
